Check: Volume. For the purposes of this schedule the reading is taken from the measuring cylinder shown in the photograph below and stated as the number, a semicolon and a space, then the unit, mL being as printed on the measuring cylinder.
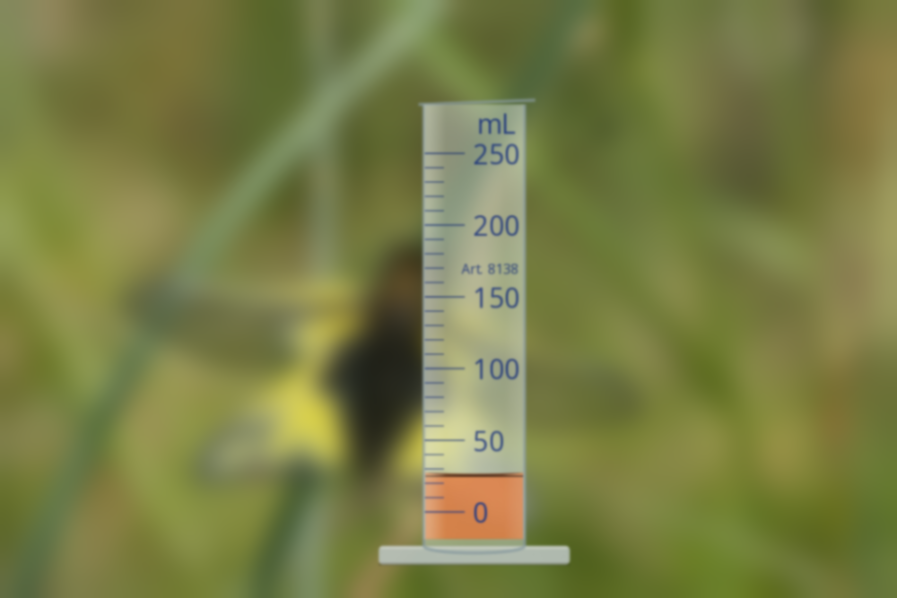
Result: 25; mL
